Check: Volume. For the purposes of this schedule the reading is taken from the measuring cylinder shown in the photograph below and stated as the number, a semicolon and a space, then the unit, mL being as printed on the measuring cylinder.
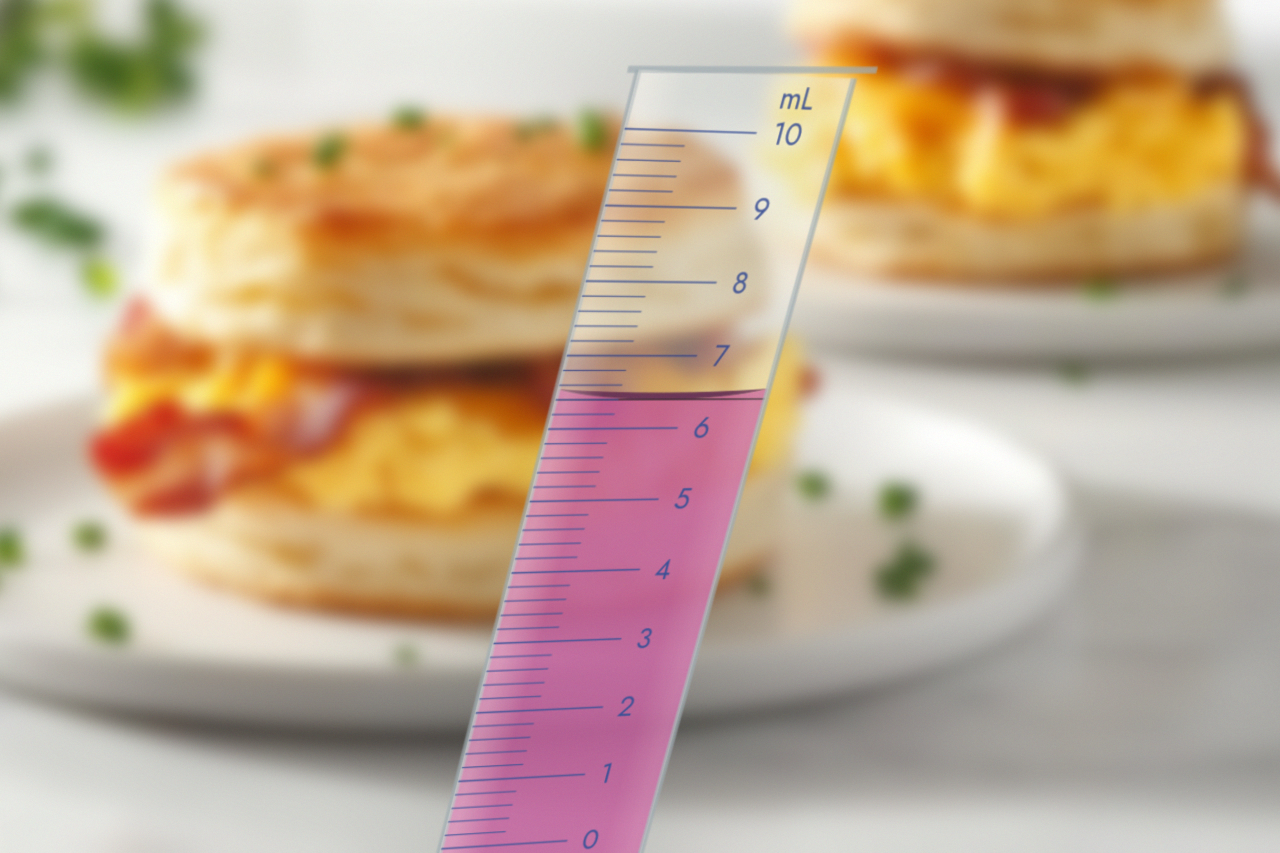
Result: 6.4; mL
